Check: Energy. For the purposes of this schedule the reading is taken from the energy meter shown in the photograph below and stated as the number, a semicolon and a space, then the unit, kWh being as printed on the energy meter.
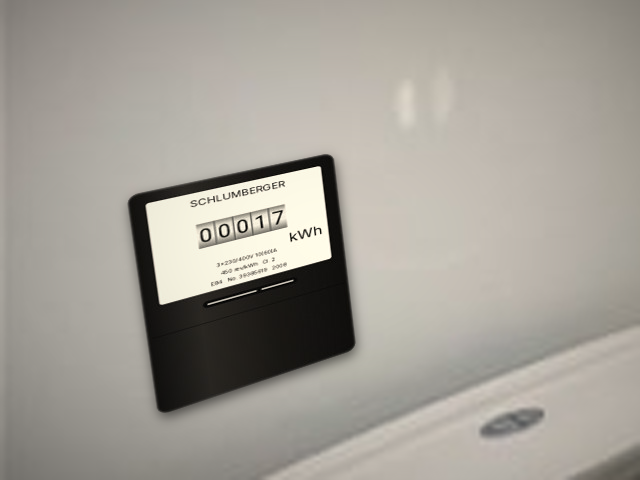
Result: 17; kWh
